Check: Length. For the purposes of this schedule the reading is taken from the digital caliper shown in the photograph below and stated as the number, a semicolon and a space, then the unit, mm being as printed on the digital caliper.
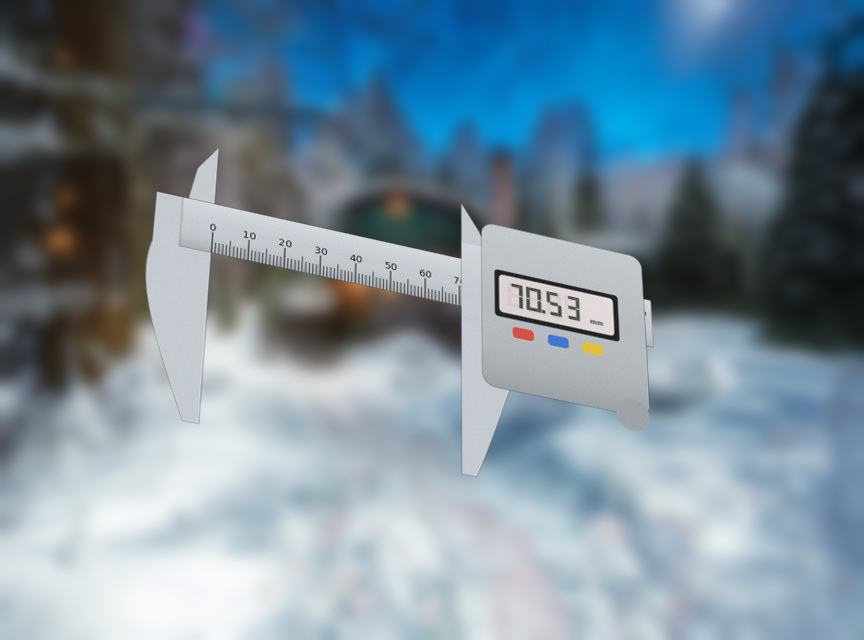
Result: 70.53; mm
